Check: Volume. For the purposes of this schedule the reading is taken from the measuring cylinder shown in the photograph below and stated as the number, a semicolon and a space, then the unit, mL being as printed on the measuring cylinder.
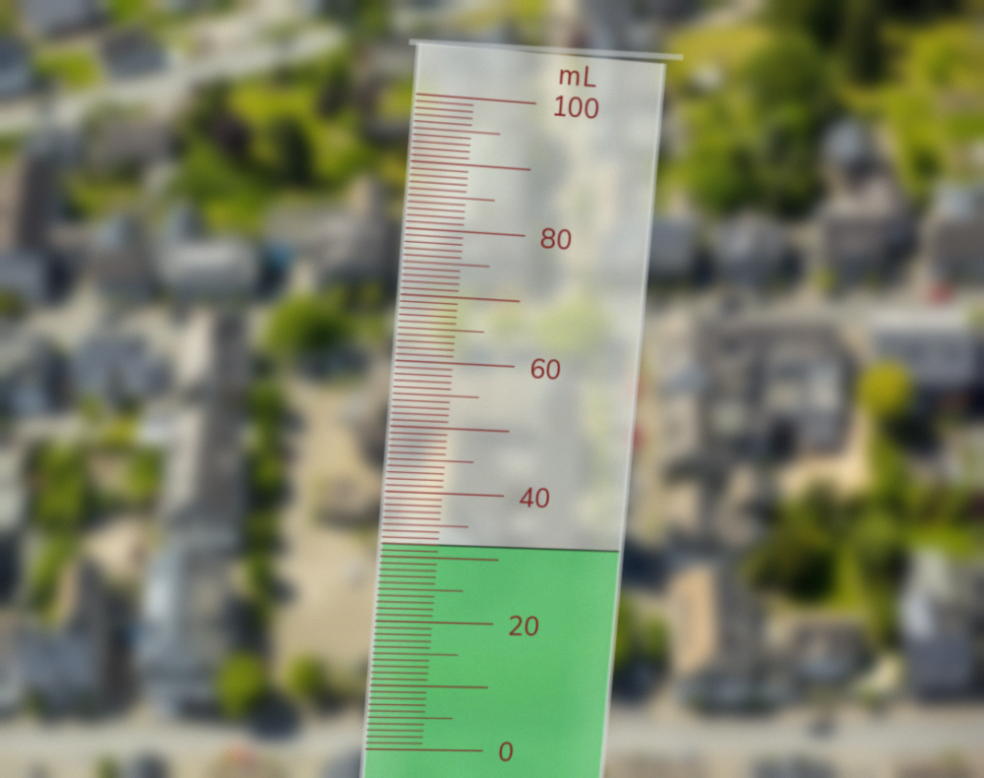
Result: 32; mL
